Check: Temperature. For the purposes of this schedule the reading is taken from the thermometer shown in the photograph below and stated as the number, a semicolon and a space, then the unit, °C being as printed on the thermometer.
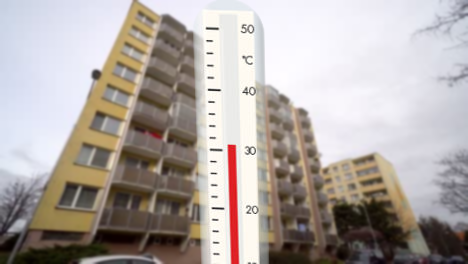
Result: 31; °C
